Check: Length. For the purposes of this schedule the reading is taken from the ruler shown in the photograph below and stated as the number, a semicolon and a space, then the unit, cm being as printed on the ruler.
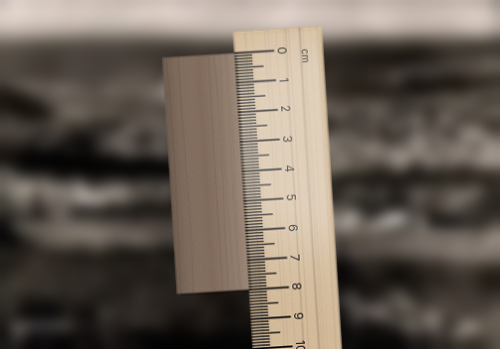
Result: 8; cm
